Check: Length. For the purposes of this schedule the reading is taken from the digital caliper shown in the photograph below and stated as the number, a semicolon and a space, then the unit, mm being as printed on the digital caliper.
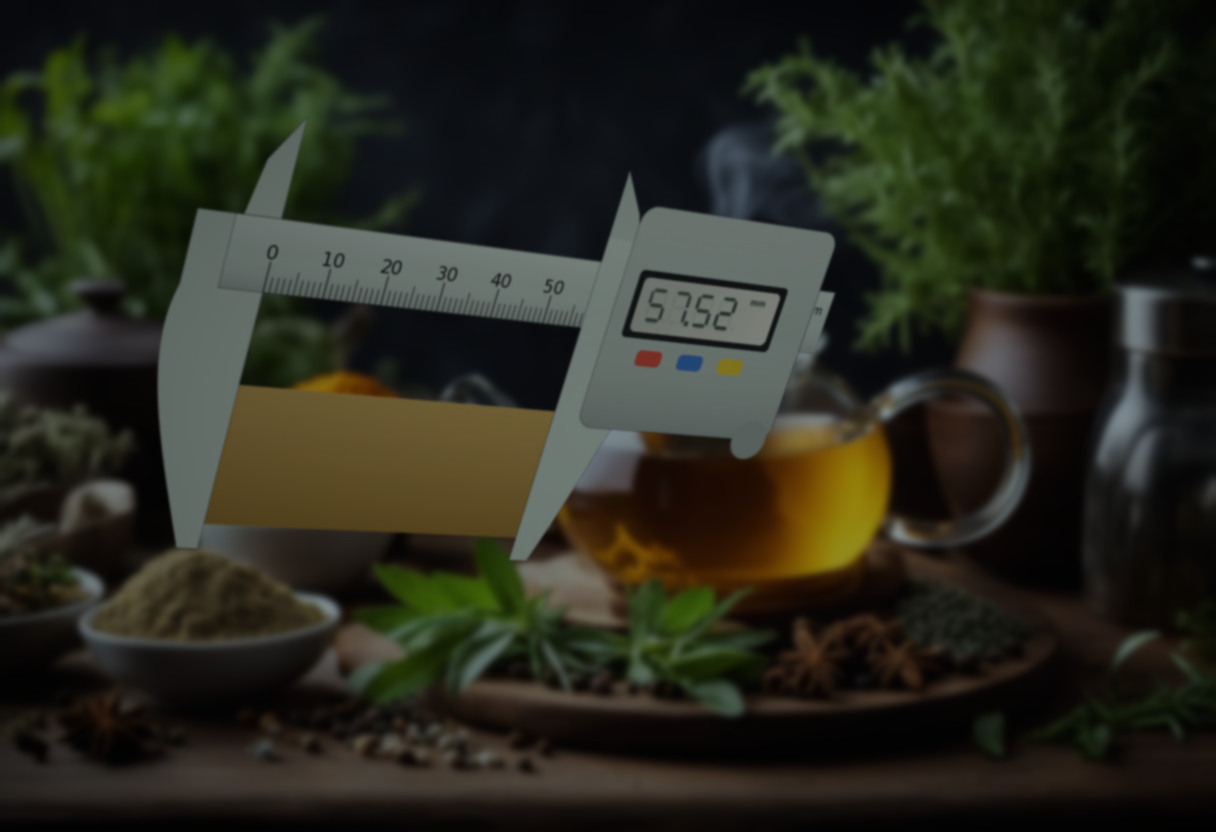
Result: 57.52; mm
